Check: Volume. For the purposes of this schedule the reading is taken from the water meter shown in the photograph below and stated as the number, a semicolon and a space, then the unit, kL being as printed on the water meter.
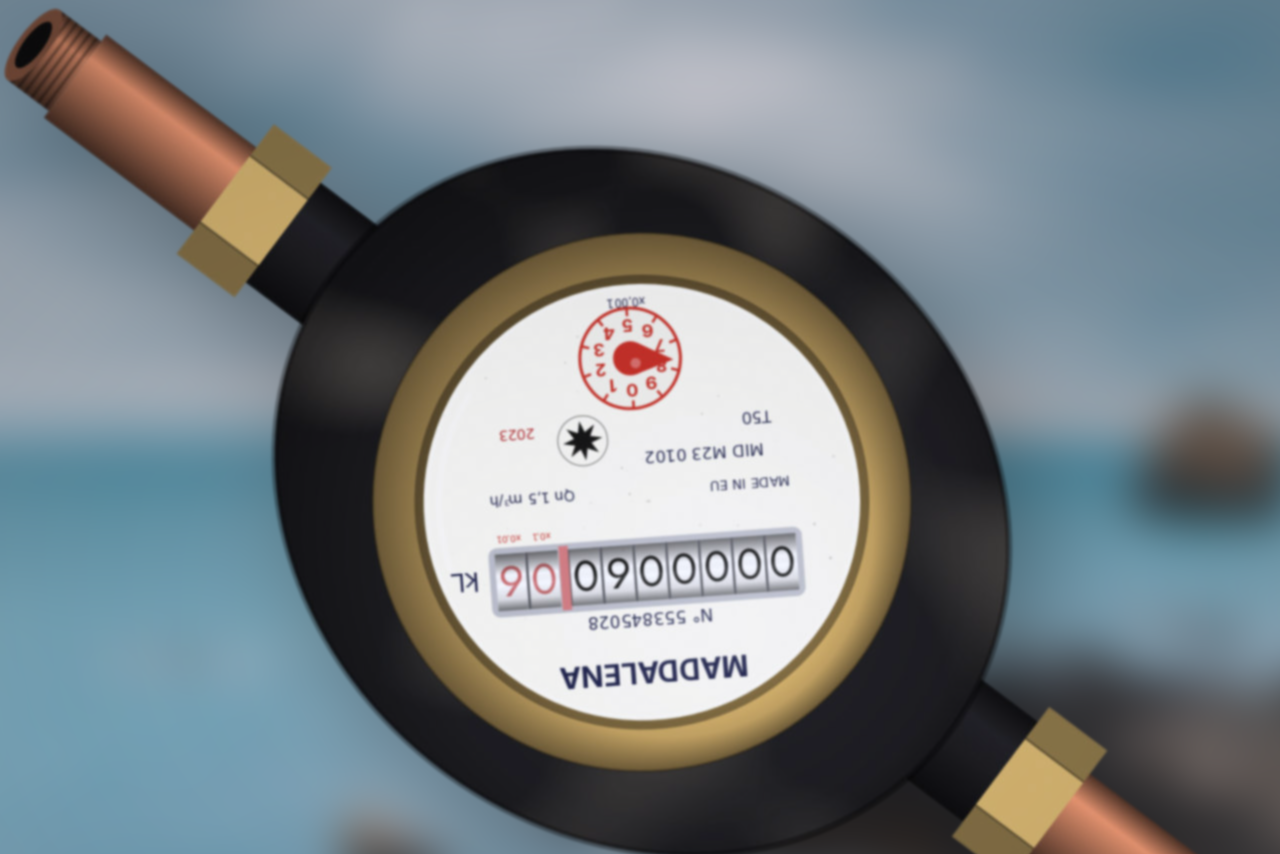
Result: 60.067; kL
